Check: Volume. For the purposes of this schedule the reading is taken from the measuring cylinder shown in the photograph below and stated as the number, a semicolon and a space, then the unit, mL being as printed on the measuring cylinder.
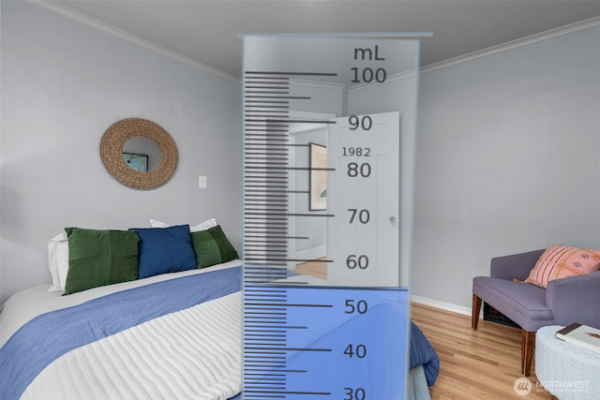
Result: 54; mL
